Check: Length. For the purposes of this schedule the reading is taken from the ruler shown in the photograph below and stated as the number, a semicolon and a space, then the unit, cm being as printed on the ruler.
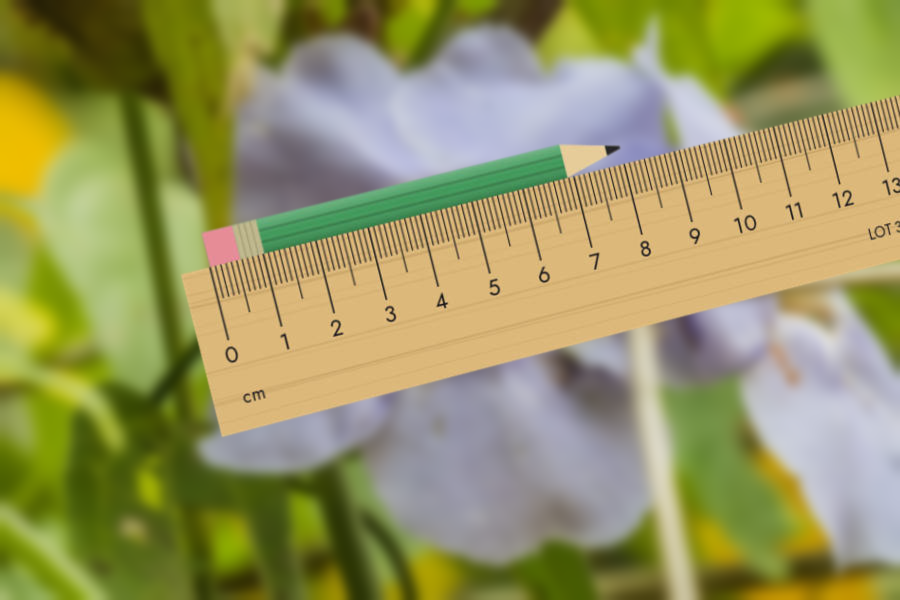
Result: 8; cm
